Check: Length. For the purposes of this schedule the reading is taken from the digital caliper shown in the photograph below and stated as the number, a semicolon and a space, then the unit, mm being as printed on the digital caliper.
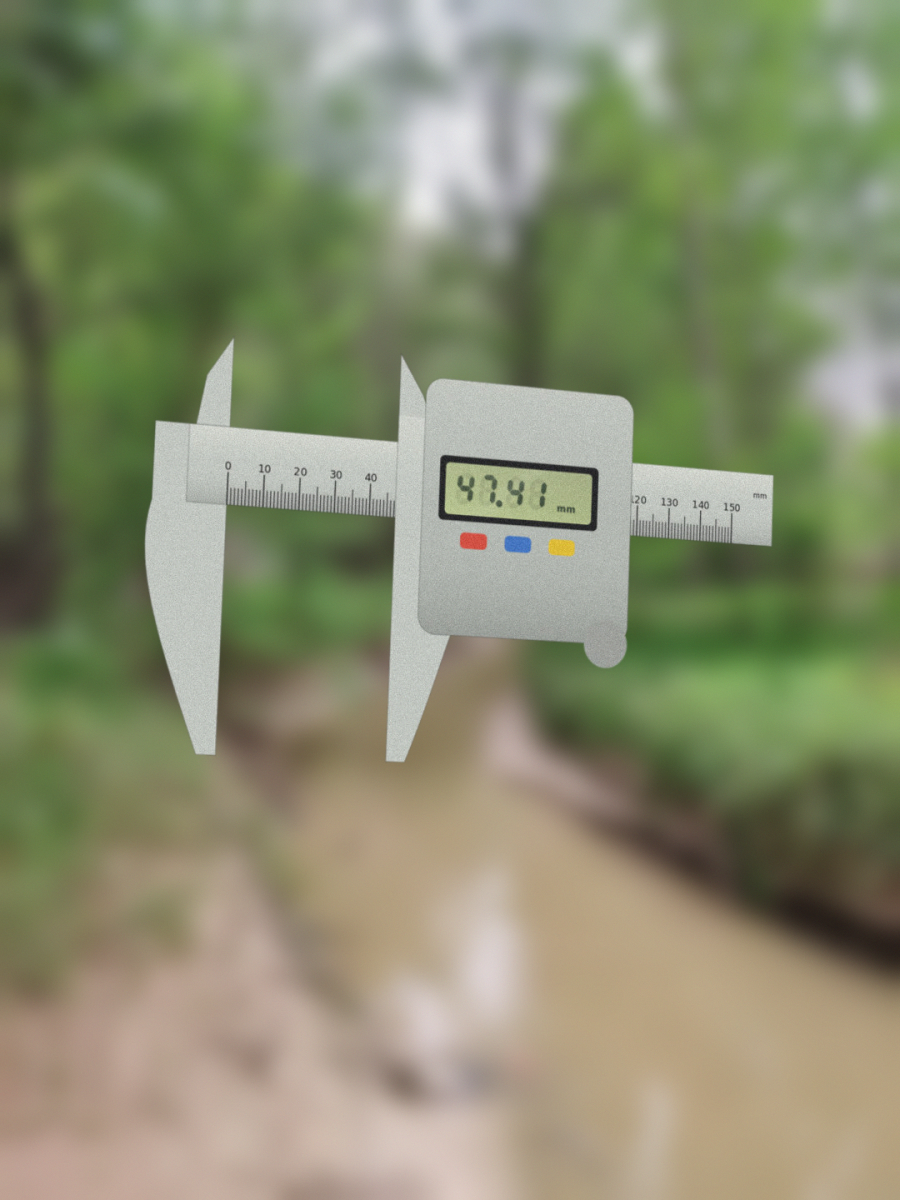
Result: 47.41; mm
